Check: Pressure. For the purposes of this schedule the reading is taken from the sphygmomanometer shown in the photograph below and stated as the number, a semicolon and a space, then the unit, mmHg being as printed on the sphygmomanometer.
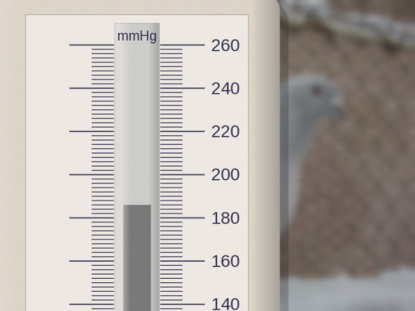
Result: 186; mmHg
